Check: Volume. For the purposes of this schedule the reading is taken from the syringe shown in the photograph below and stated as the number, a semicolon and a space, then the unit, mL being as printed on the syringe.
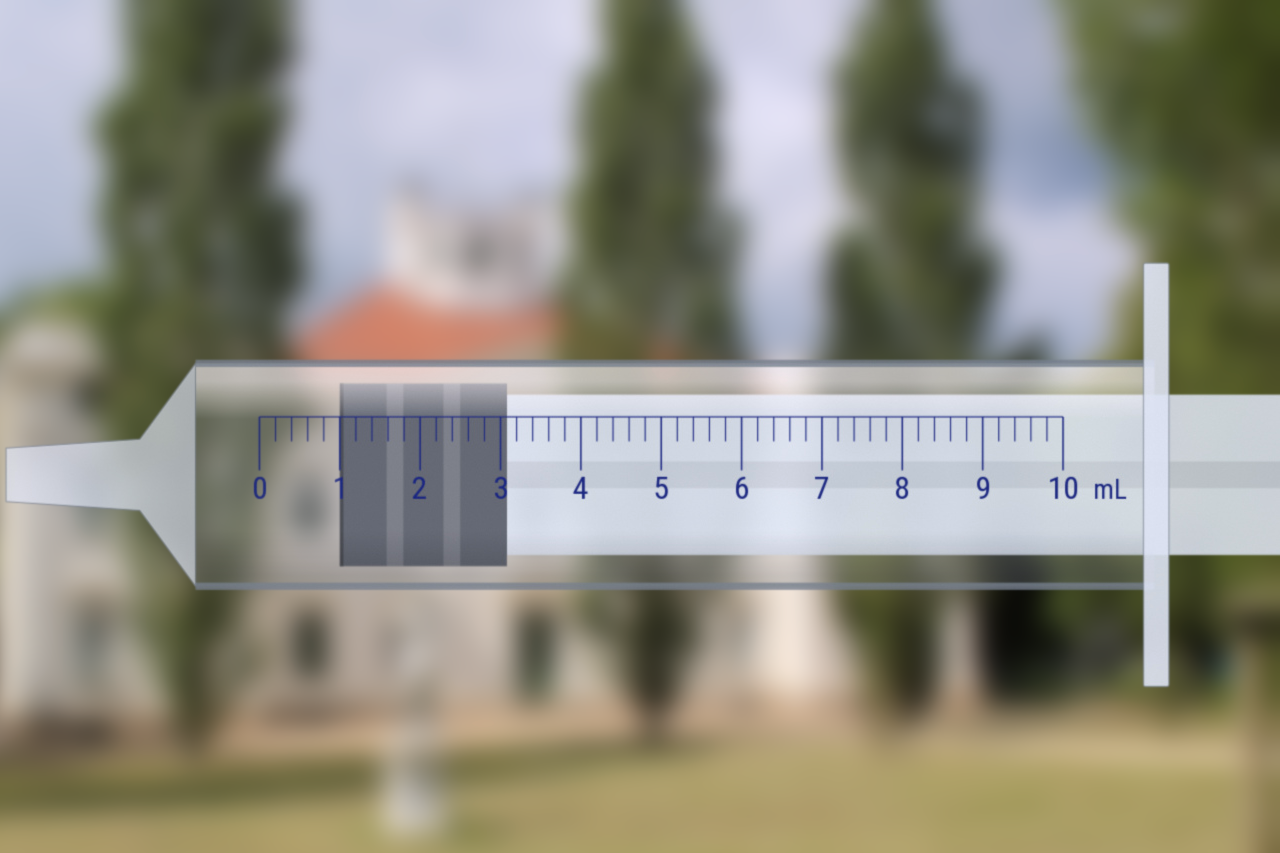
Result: 1; mL
